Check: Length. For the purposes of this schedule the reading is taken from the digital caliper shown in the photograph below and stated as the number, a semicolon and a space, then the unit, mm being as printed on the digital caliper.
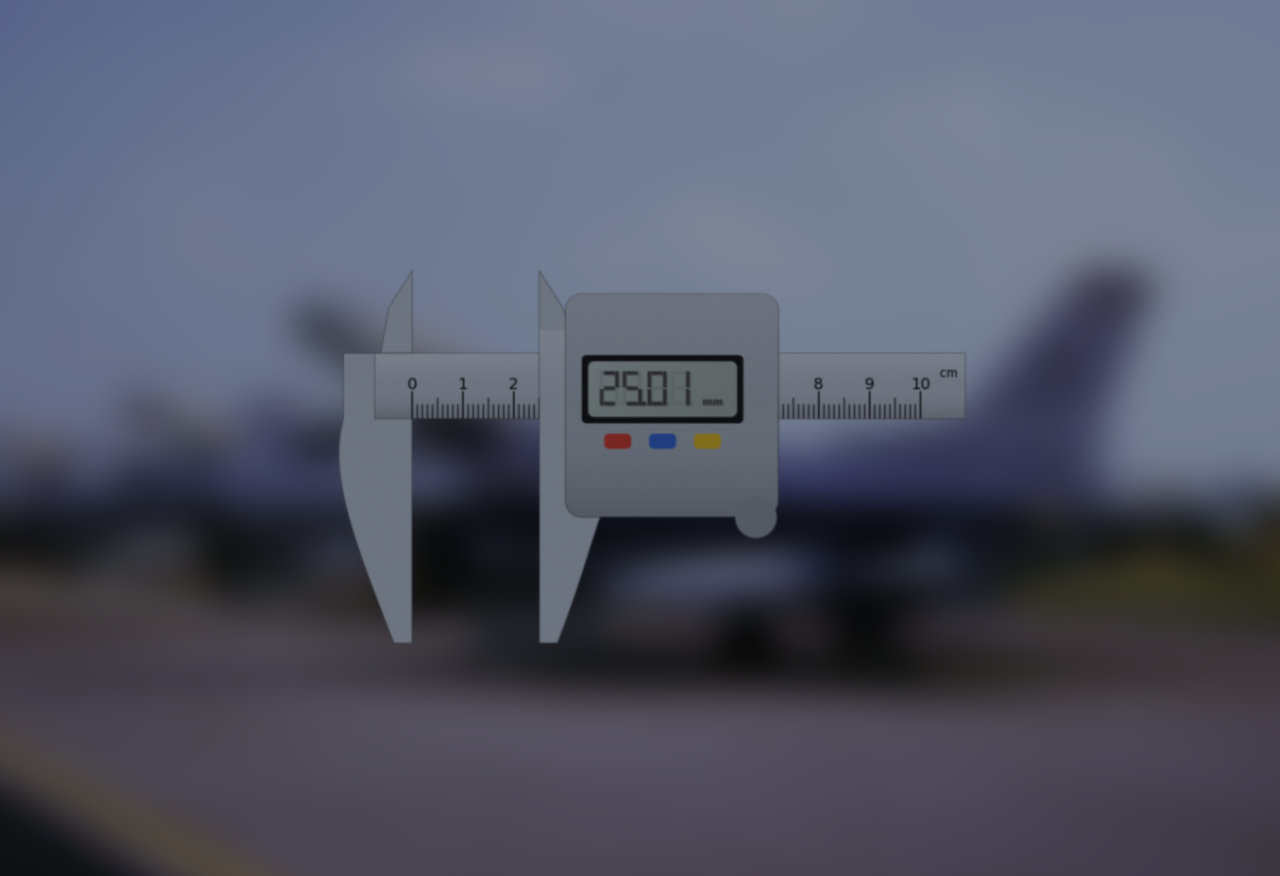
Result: 25.01; mm
